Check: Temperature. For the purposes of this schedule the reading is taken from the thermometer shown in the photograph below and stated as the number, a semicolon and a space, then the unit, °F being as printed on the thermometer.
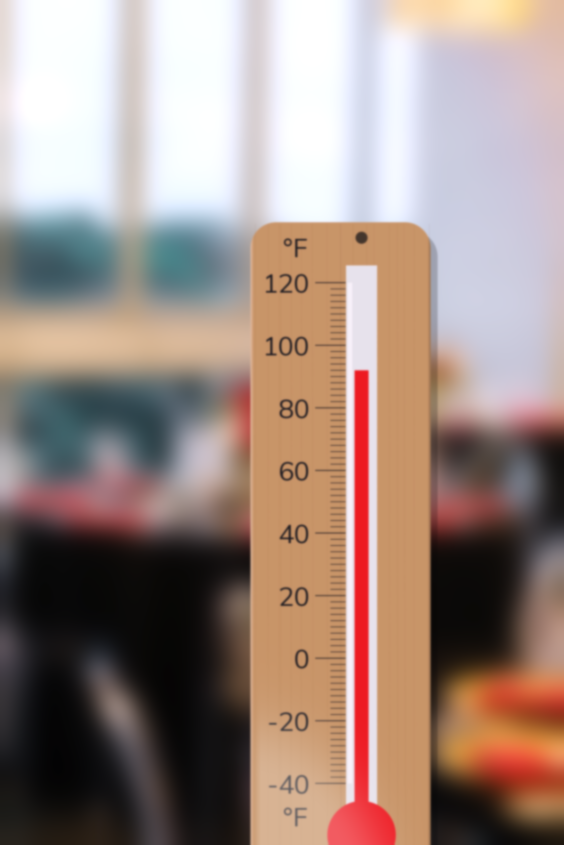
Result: 92; °F
